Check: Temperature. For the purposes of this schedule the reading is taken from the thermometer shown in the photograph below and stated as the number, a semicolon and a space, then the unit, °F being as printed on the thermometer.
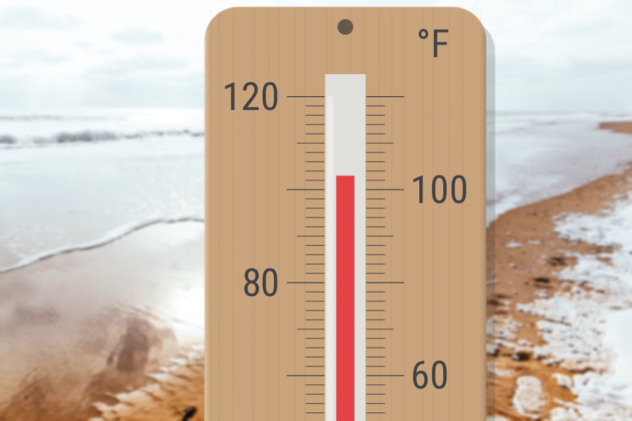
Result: 103; °F
